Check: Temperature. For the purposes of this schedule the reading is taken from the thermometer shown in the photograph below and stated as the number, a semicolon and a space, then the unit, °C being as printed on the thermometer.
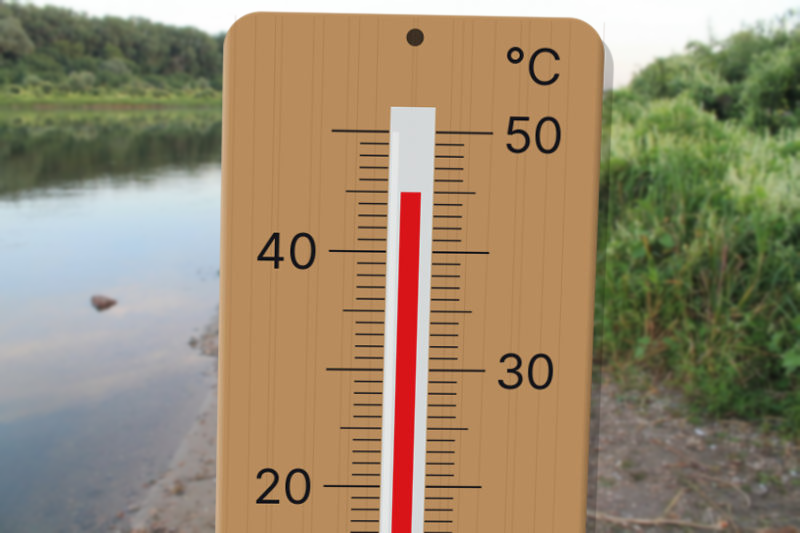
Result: 45; °C
